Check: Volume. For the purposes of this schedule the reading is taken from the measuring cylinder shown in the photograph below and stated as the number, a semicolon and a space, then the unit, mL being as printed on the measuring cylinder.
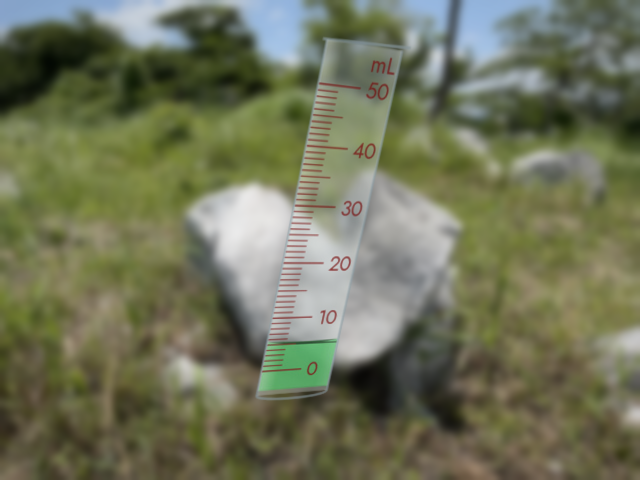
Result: 5; mL
